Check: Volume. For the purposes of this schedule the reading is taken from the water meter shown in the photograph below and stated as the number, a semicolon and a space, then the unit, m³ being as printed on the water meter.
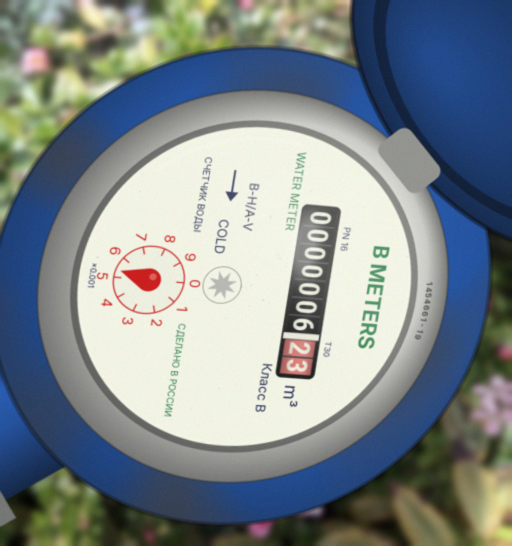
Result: 6.235; m³
